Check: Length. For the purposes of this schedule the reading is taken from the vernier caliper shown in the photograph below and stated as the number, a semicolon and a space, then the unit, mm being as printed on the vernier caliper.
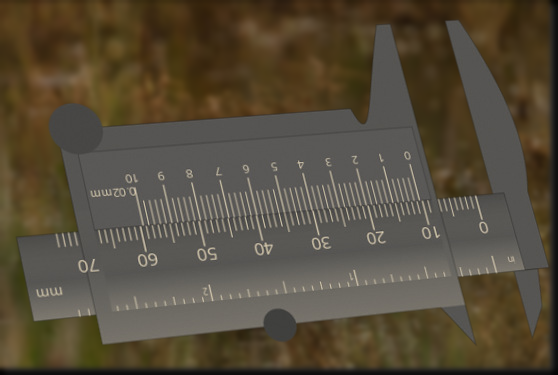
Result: 10.5; mm
